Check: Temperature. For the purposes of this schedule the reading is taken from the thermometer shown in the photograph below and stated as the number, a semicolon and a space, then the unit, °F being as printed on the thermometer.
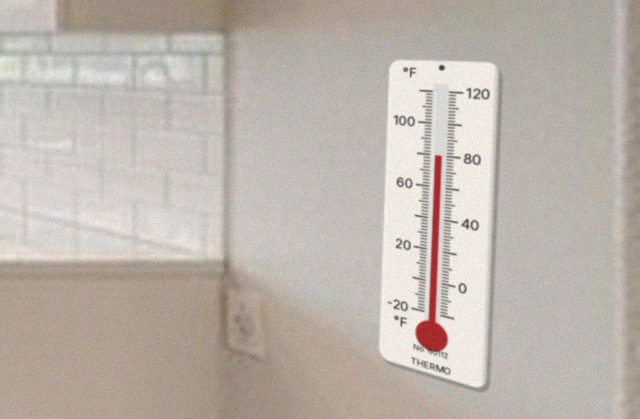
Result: 80; °F
